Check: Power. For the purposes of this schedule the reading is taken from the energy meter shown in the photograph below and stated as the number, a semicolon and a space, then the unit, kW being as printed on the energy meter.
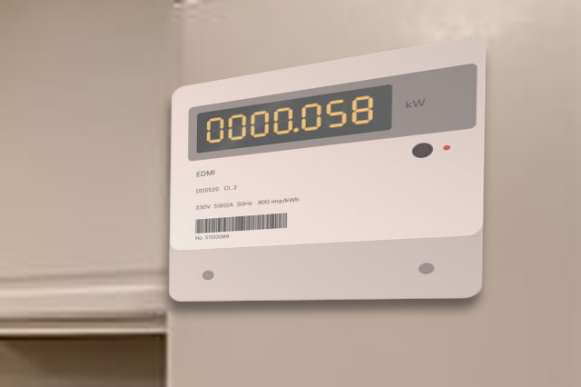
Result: 0.058; kW
